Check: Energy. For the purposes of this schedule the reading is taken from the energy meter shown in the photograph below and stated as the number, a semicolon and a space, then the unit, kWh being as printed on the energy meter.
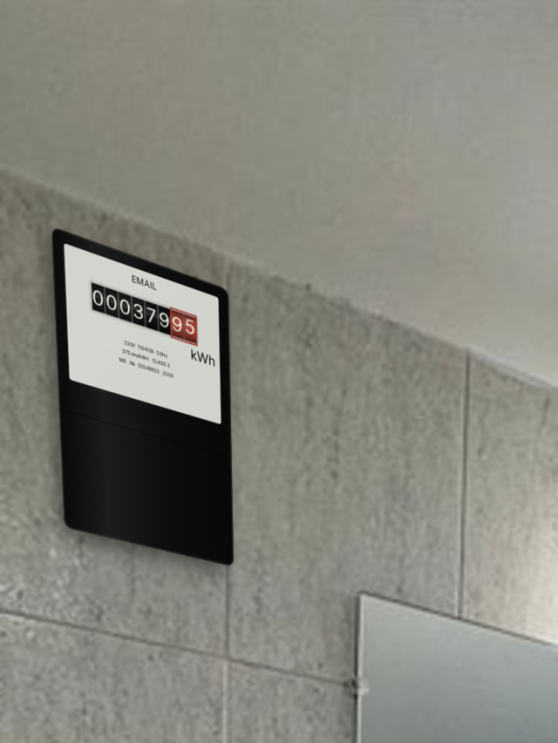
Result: 379.95; kWh
